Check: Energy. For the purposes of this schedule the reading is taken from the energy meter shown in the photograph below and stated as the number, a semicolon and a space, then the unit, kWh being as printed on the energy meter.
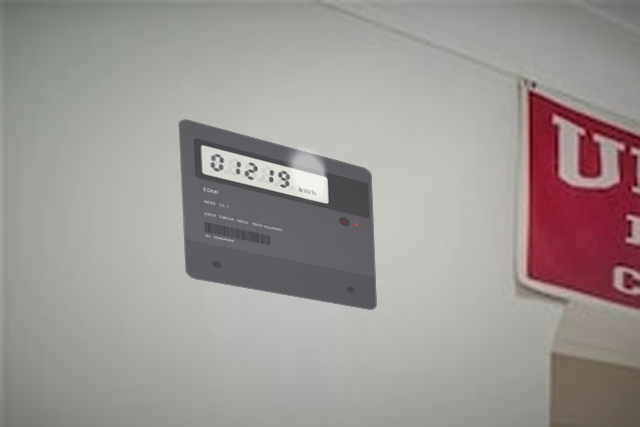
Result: 1219; kWh
